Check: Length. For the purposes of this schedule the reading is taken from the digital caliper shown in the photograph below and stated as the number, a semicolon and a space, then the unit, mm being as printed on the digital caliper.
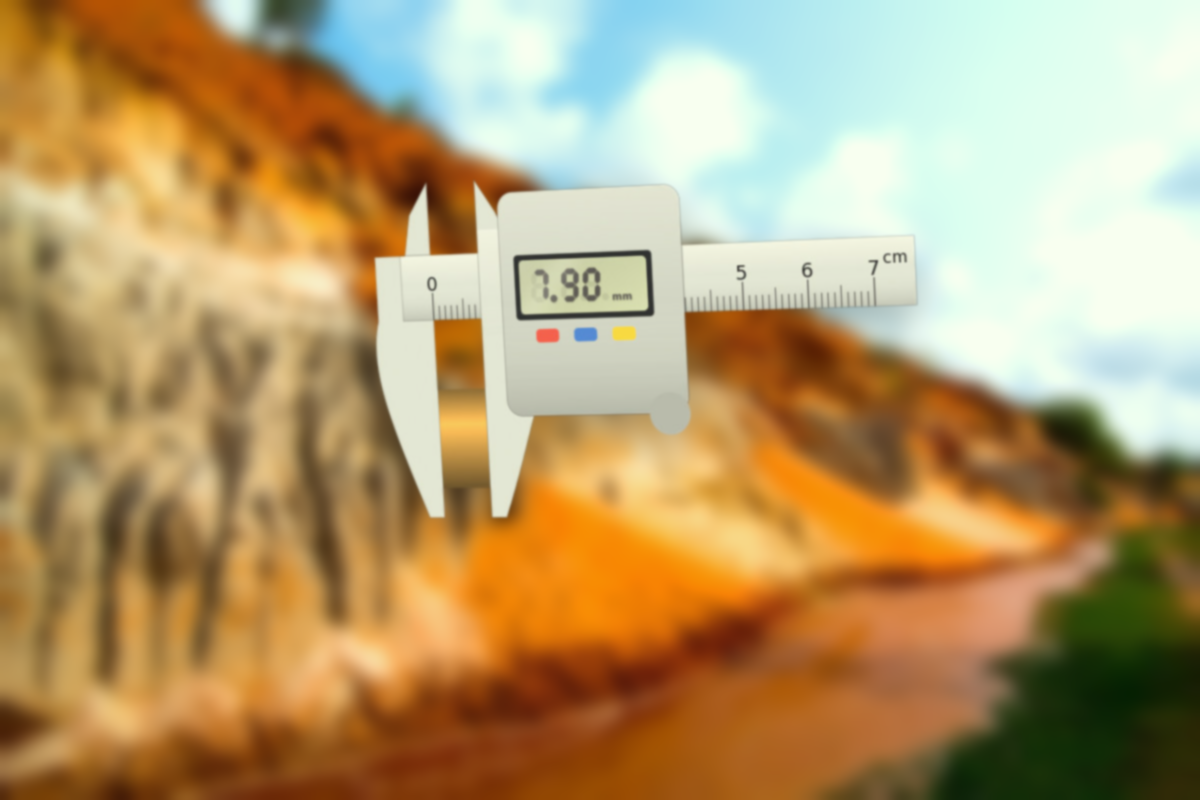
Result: 7.90; mm
